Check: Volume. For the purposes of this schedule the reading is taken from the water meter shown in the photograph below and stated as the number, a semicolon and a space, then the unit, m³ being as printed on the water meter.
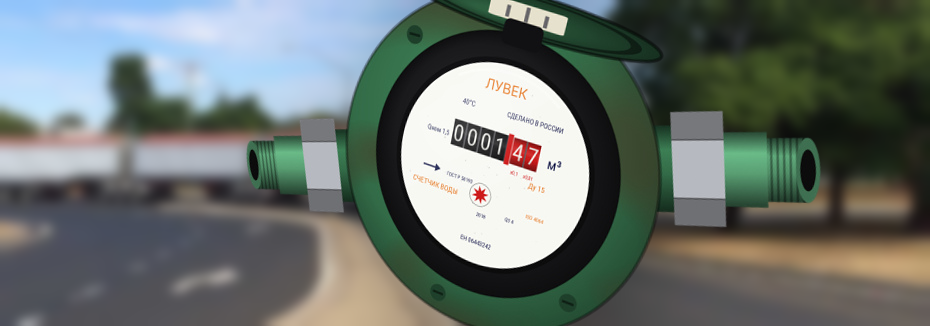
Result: 1.47; m³
